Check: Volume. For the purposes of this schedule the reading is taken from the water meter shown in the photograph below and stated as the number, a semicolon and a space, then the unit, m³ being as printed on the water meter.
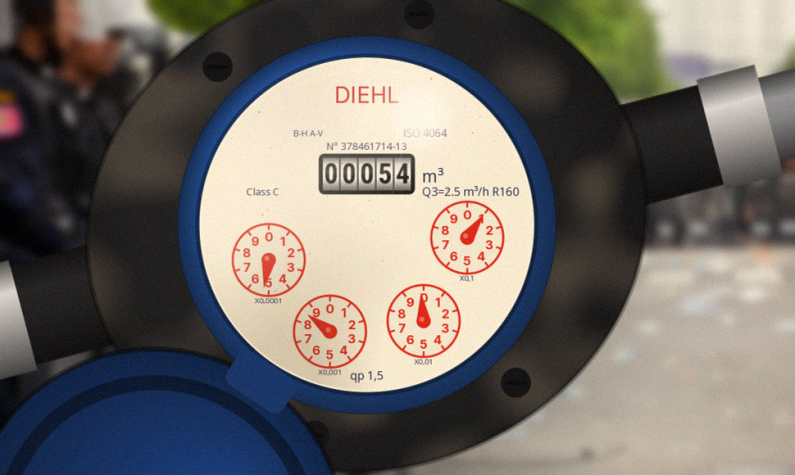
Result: 54.0985; m³
